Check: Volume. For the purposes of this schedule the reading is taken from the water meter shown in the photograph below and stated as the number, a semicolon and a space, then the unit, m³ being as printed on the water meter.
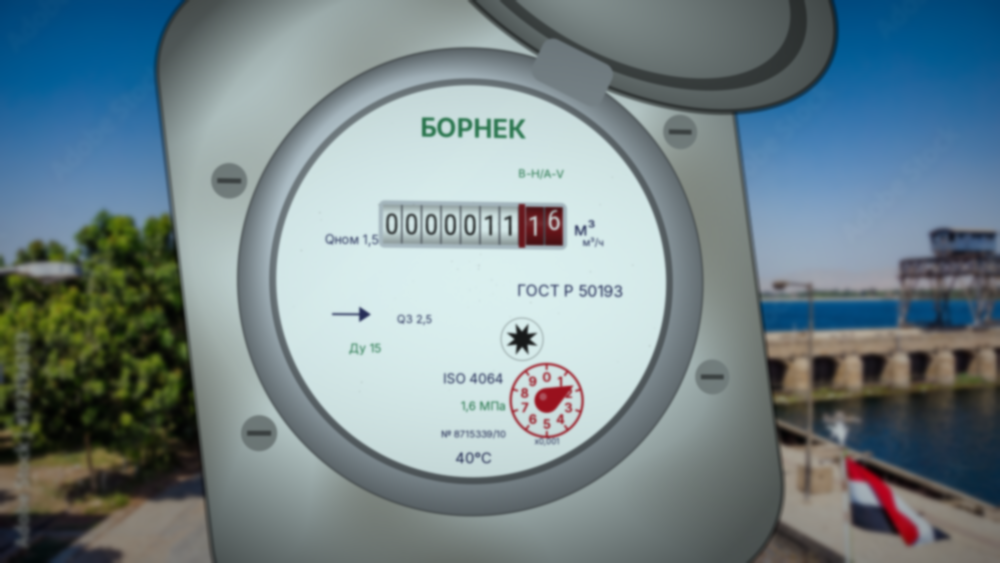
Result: 11.161; m³
